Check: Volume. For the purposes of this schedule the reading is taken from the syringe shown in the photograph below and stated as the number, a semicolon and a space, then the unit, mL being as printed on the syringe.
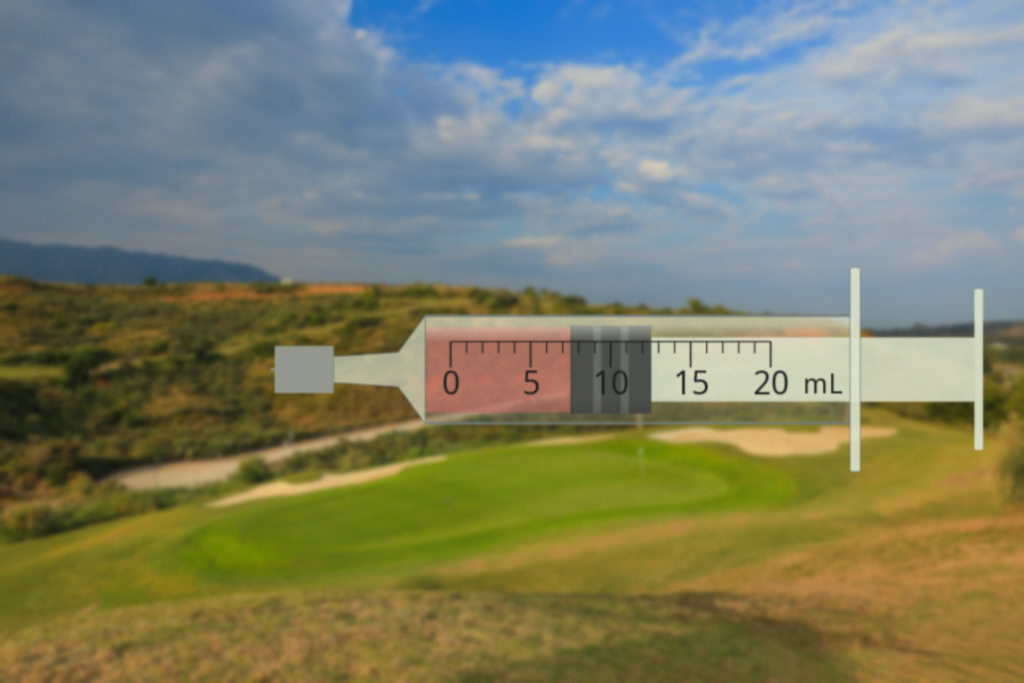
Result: 7.5; mL
